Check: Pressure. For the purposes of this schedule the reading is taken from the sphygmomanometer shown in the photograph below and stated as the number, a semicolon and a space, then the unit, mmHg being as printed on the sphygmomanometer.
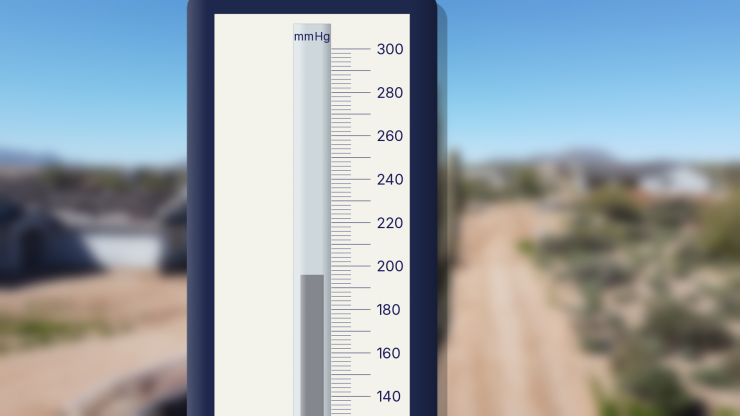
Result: 196; mmHg
